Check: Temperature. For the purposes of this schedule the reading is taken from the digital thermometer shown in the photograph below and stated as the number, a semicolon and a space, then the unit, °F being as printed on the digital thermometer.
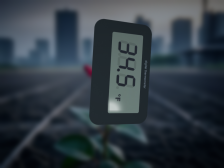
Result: 34.5; °F
